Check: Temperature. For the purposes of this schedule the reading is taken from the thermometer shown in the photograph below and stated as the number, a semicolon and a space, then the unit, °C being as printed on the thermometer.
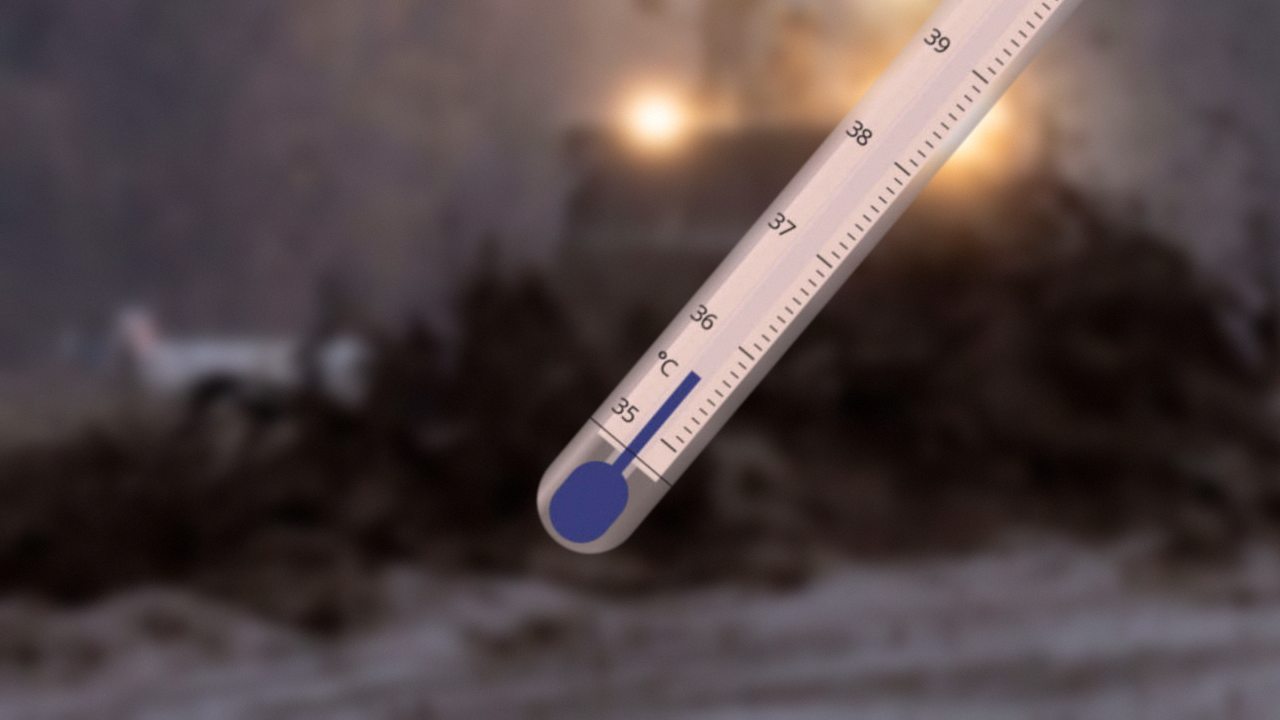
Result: 35.6; °C
